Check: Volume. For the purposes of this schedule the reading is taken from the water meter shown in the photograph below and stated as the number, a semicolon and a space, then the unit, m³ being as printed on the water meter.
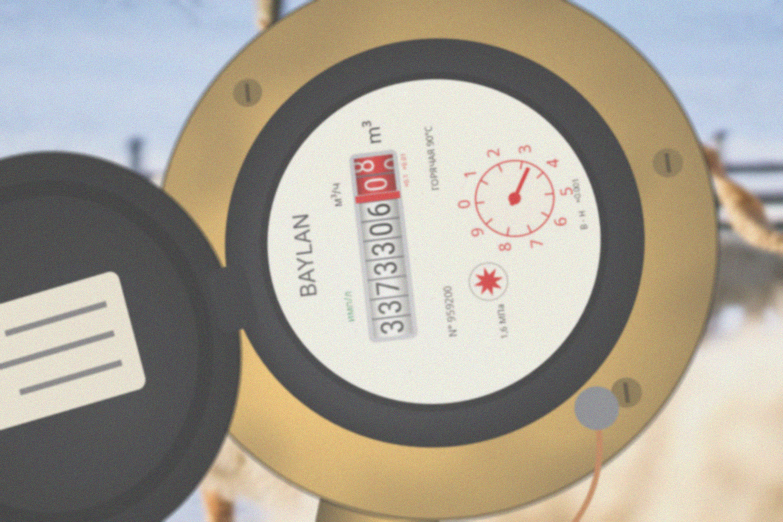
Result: 3373306.083; m³
